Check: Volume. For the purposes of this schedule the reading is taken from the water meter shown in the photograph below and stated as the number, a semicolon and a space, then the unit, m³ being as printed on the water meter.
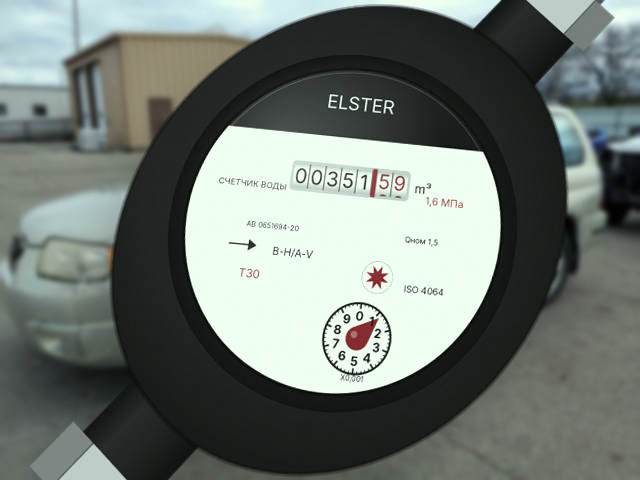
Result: 351.591; m³
